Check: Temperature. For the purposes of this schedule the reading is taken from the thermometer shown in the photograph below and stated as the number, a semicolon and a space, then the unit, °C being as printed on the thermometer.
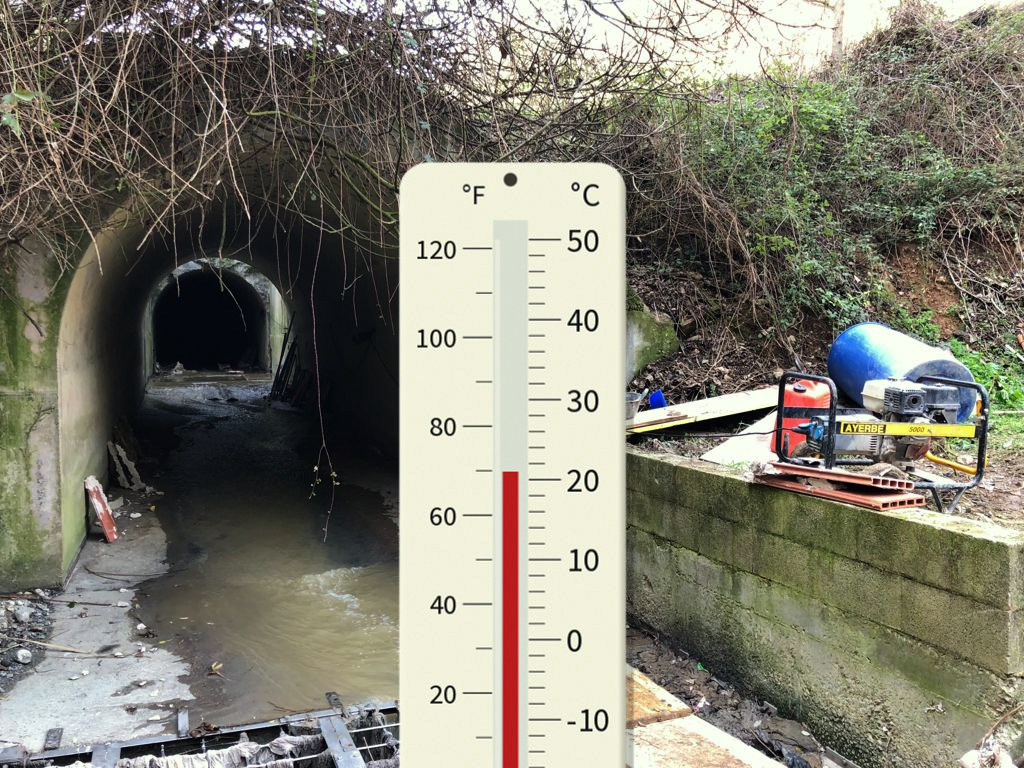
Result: 21; °C
